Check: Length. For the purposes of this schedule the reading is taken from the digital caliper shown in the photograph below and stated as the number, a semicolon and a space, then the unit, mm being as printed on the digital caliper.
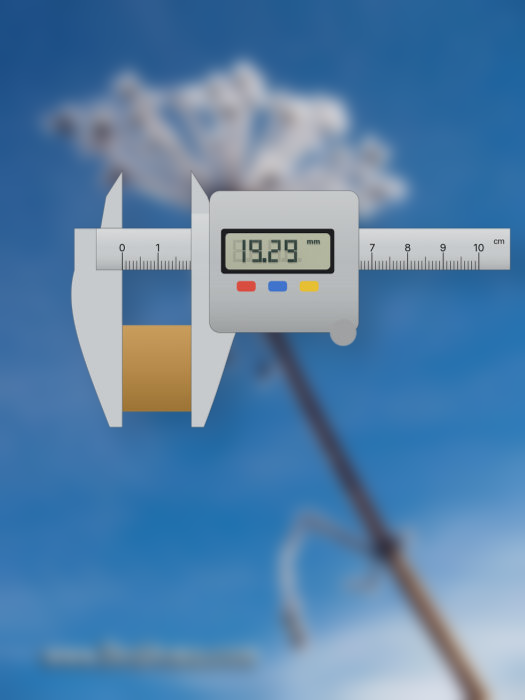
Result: 19.29; mm
